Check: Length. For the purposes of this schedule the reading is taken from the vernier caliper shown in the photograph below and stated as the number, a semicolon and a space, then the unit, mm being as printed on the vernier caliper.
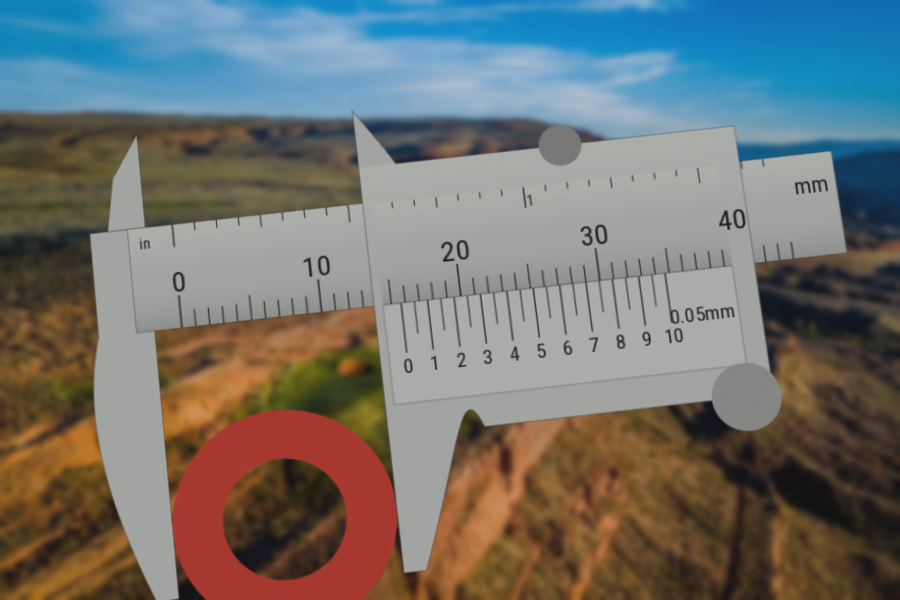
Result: 15.7; mm
